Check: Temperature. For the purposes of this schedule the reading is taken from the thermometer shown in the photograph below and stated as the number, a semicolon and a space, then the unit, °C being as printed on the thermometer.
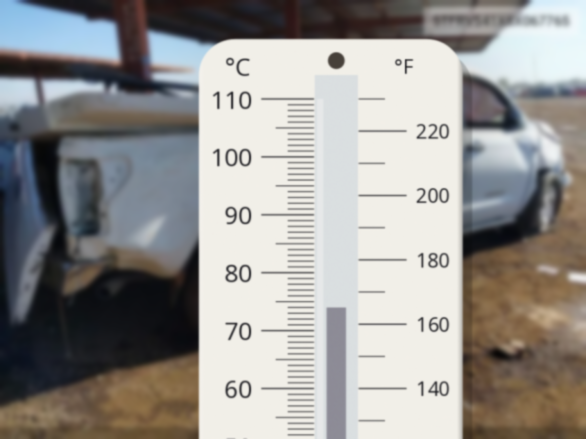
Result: 74; °C
